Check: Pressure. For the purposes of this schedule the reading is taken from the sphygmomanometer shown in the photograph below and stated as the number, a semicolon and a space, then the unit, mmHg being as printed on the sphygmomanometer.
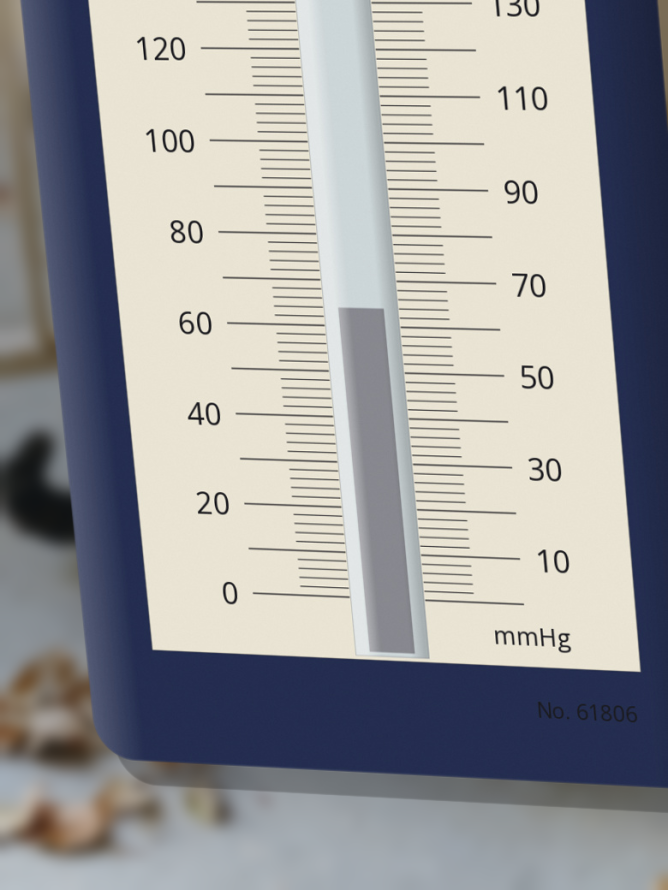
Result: 64; mmHg
